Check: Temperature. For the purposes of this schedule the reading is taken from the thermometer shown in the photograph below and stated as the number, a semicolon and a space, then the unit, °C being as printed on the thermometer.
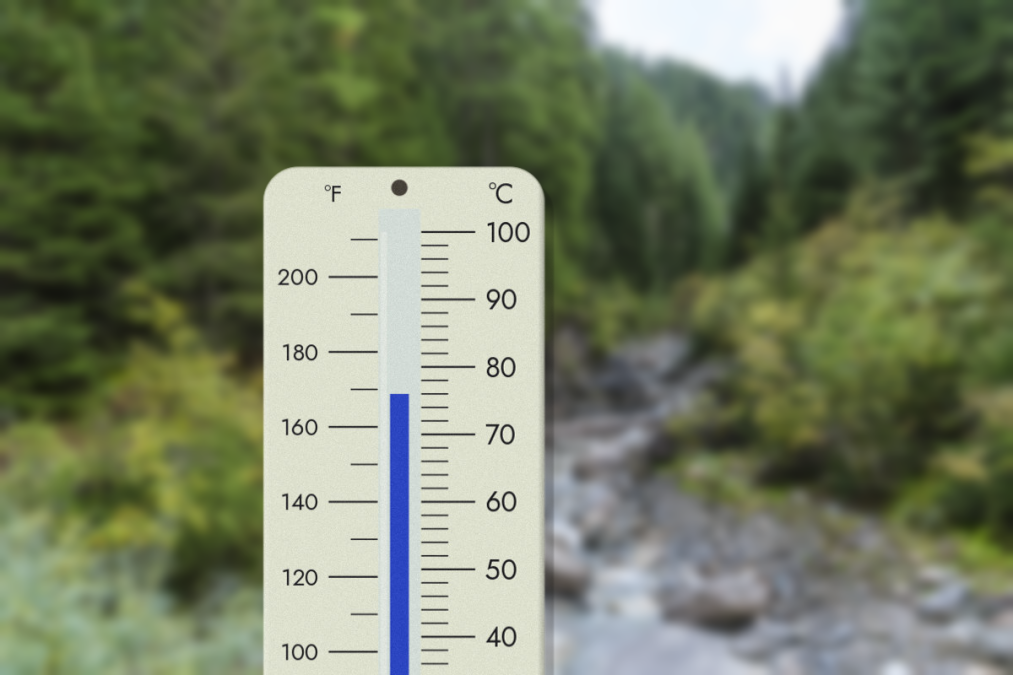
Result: 76; °C
